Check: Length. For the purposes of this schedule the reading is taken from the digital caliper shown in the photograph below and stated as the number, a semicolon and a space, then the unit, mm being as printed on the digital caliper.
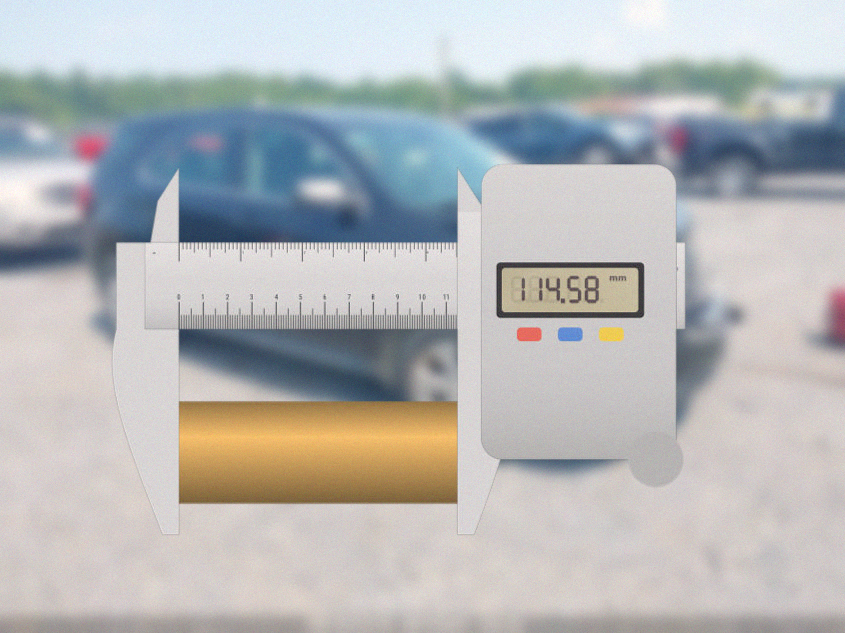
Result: 114.58; mm
